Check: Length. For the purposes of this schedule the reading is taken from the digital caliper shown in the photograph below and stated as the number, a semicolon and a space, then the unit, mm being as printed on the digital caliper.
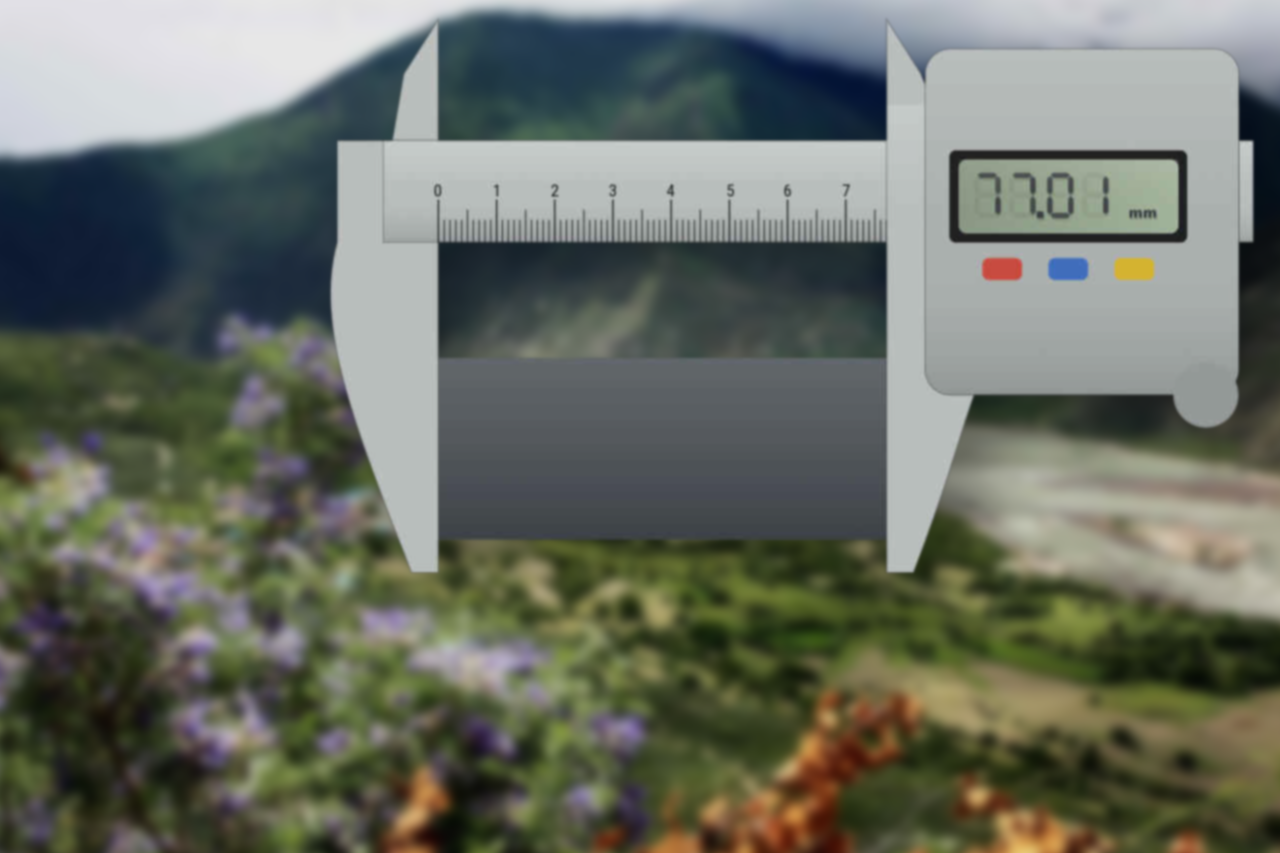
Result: 77.01; mm
